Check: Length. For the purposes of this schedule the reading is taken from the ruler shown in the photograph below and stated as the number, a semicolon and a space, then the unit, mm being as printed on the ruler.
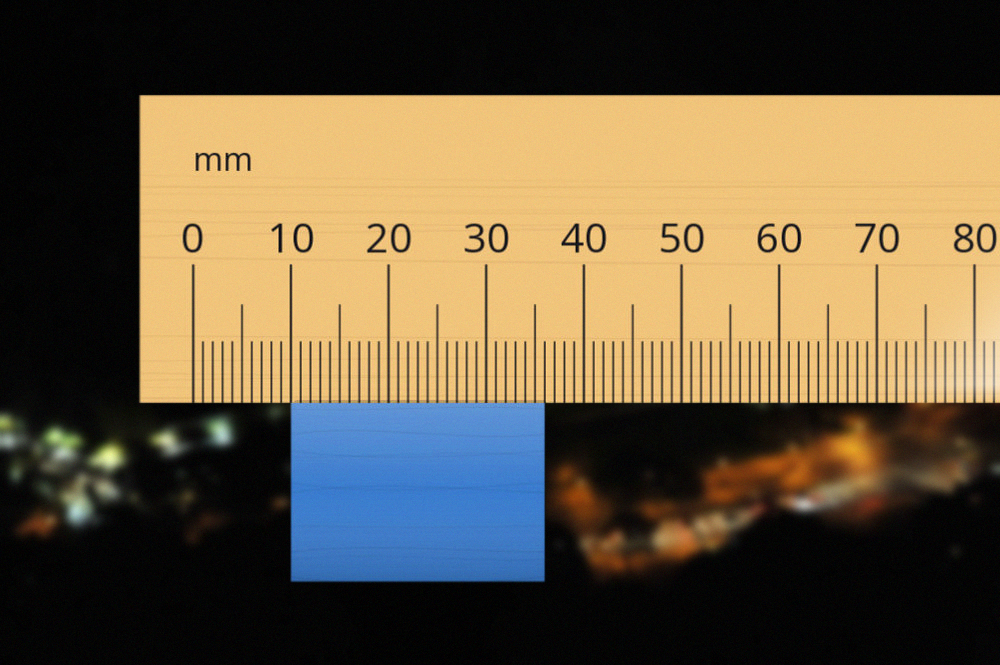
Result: 26; mm
